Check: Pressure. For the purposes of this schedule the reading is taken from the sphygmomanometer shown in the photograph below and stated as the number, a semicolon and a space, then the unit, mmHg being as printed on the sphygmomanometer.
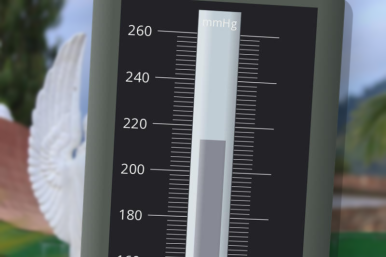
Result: 214; mmHg
